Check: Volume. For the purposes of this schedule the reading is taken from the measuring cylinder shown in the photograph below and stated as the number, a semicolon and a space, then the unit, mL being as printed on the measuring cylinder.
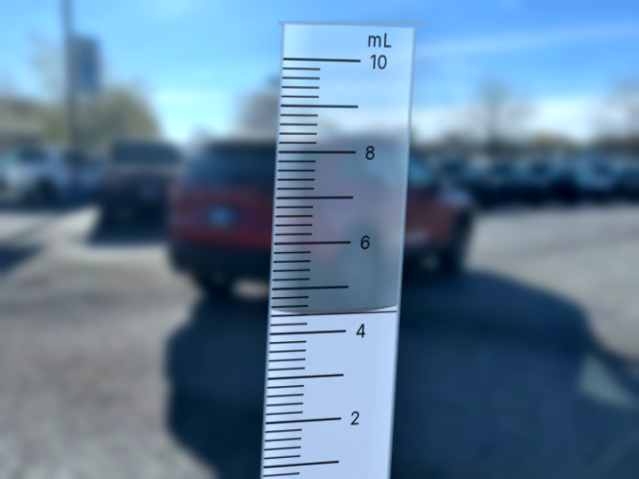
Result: 4.4; mL
